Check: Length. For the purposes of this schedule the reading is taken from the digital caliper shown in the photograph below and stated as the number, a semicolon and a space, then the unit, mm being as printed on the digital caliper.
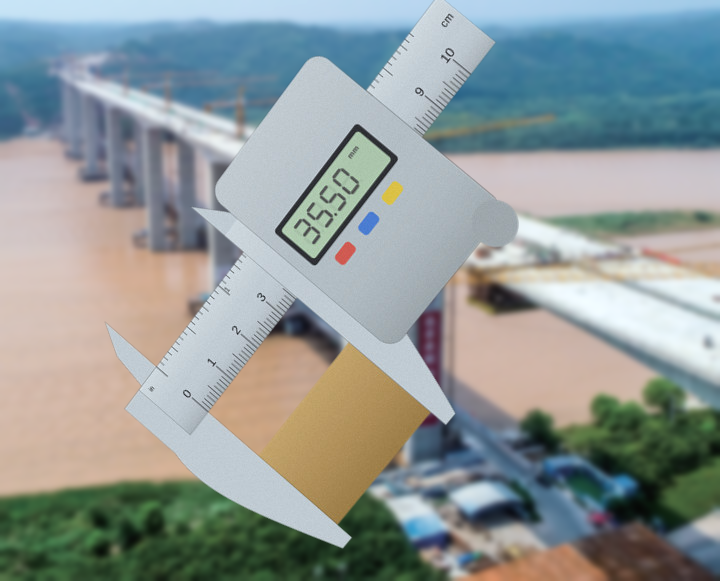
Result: 35.50; mm
